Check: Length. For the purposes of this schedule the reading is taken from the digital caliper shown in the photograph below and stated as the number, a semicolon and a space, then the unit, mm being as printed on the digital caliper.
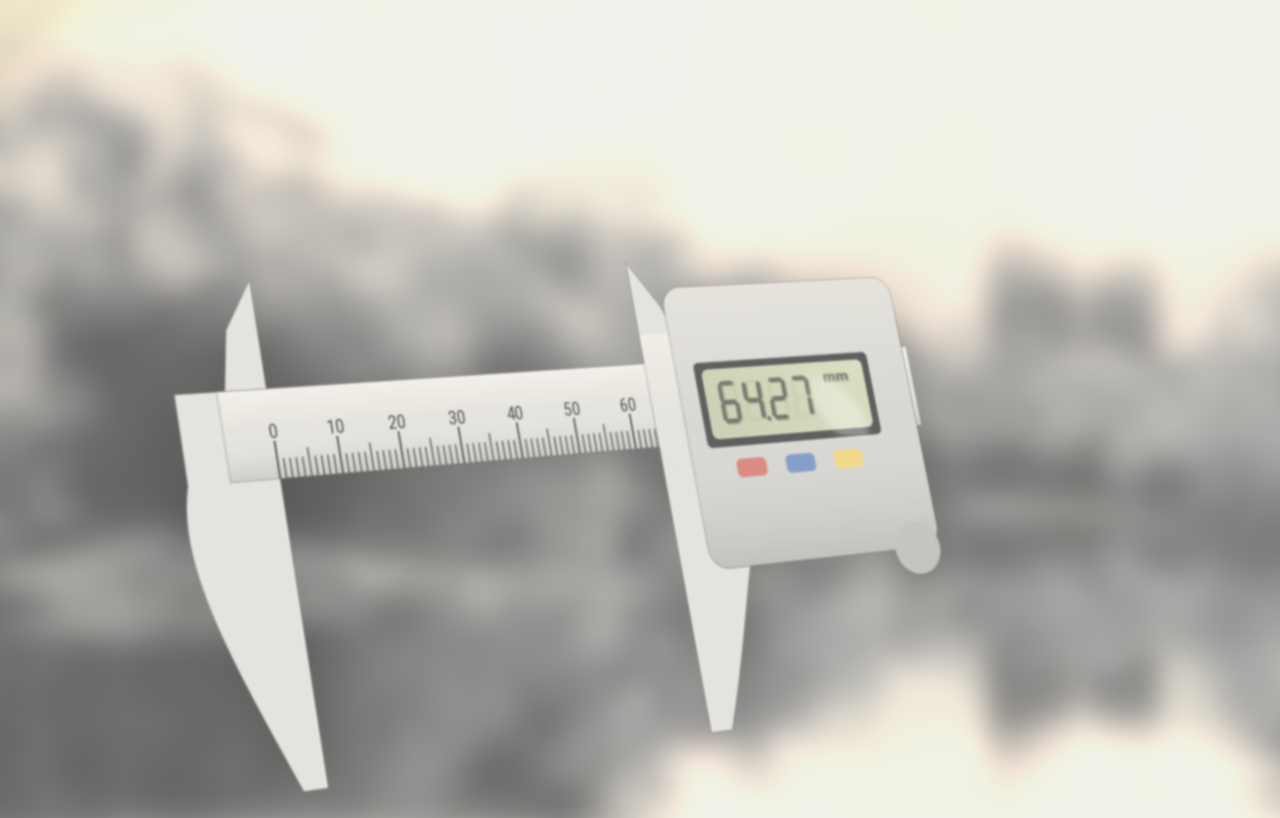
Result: 64.27; mm
